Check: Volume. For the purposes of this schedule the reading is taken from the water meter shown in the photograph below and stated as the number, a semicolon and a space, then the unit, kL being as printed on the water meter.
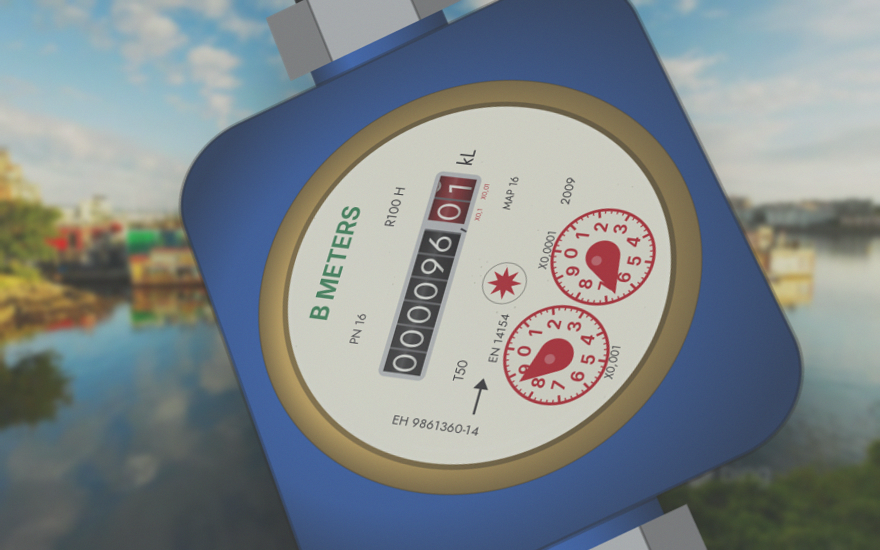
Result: 96.0086; kL
